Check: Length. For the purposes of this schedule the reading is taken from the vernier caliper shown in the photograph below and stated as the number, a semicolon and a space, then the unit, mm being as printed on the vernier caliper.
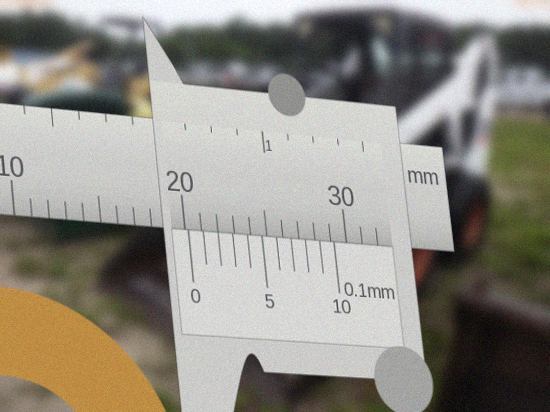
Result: 20.2; mm
